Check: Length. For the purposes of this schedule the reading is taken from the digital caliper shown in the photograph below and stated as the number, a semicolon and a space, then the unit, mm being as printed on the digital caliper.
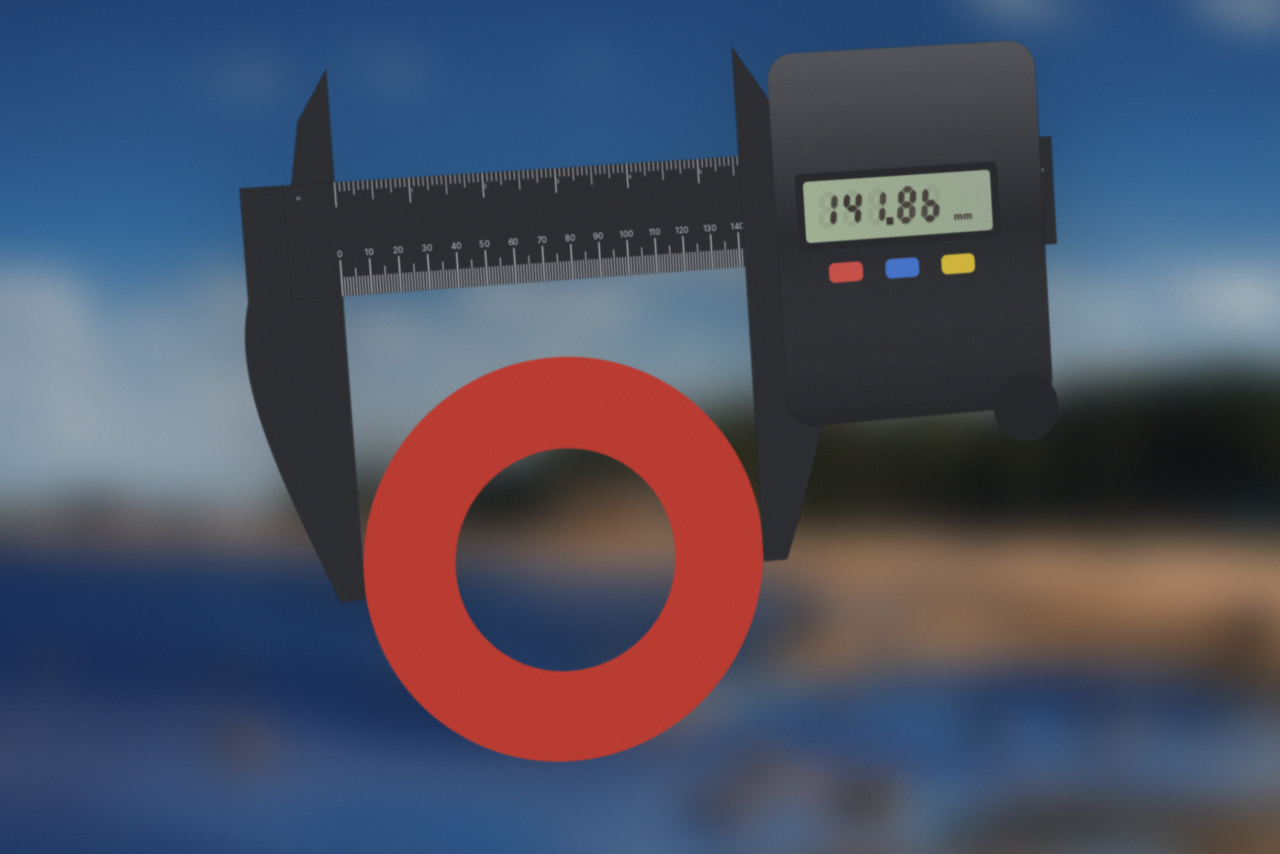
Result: 141.86; mm
